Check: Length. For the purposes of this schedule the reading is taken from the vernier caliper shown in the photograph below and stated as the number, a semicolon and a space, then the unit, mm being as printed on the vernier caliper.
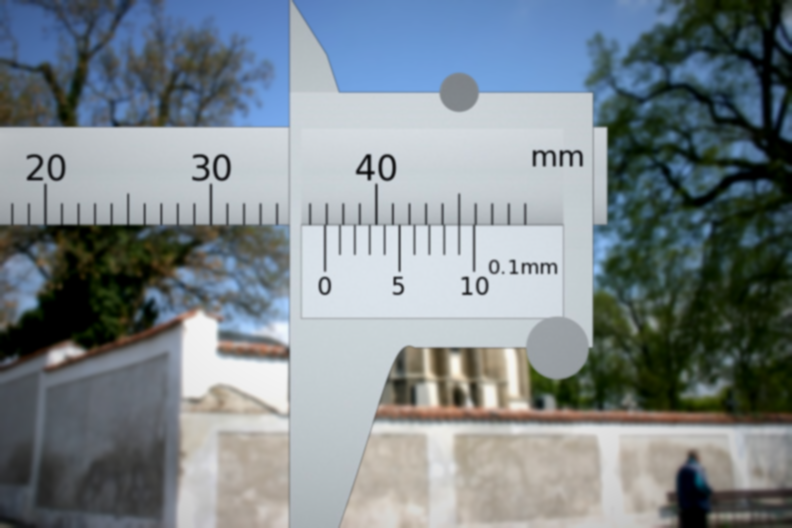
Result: 36.9; mm
